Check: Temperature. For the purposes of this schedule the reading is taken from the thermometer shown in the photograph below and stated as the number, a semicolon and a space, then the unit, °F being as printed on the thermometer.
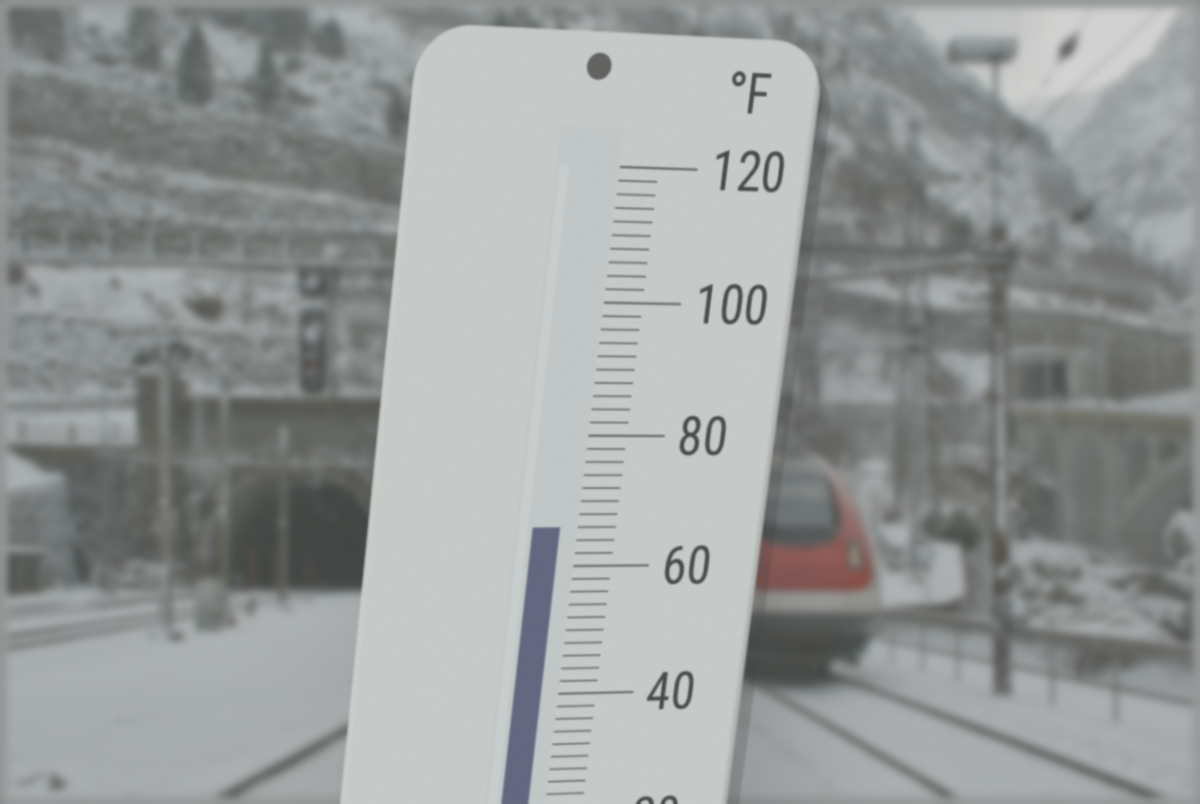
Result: 66; °F
